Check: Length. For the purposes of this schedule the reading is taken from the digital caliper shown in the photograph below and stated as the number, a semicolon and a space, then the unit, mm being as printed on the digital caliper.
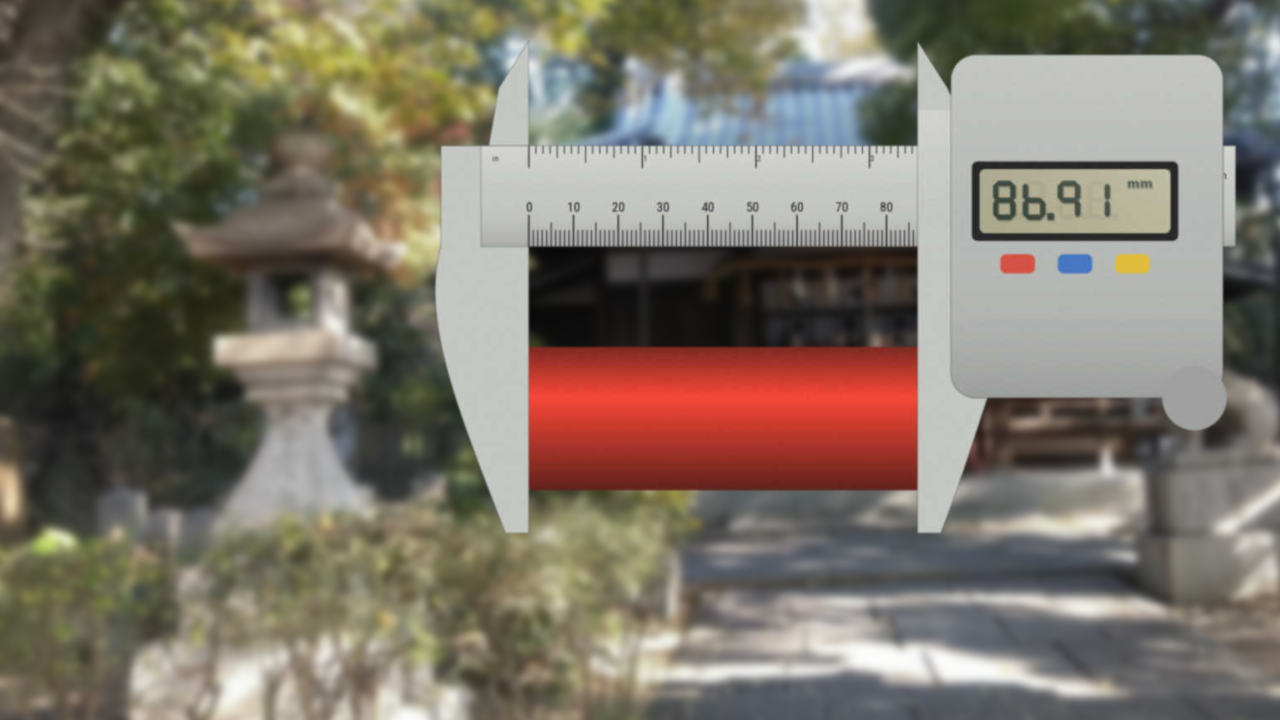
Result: 86.91; mm
